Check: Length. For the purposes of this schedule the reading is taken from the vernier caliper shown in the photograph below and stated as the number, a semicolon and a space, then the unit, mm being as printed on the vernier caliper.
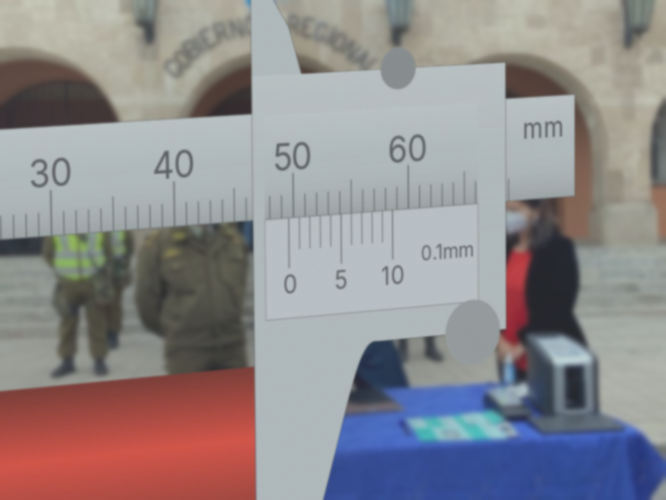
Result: 49.6; mm
